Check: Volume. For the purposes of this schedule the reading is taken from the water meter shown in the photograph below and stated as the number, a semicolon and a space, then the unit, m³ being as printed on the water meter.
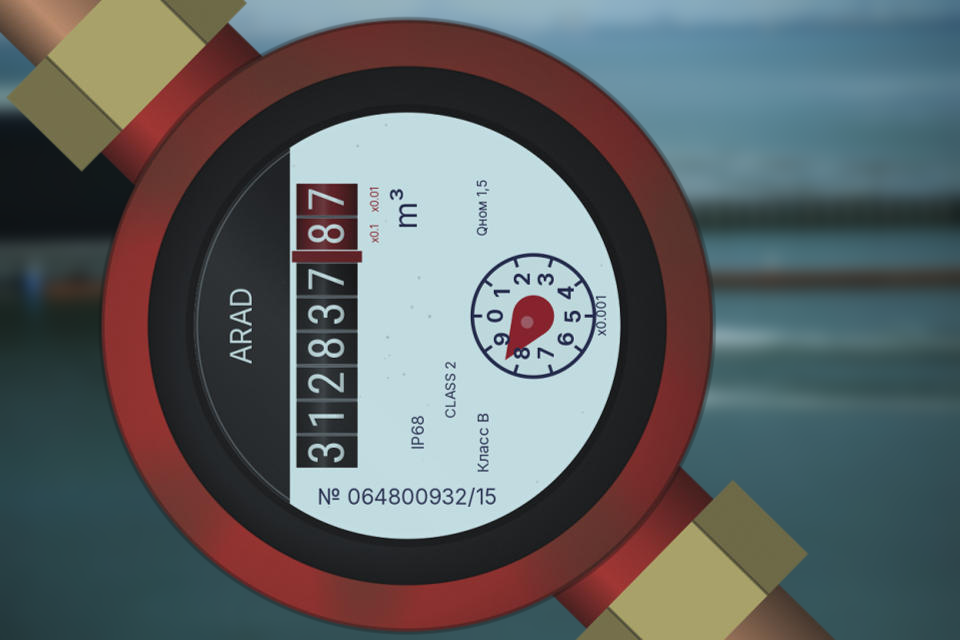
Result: 312837.878; m³
